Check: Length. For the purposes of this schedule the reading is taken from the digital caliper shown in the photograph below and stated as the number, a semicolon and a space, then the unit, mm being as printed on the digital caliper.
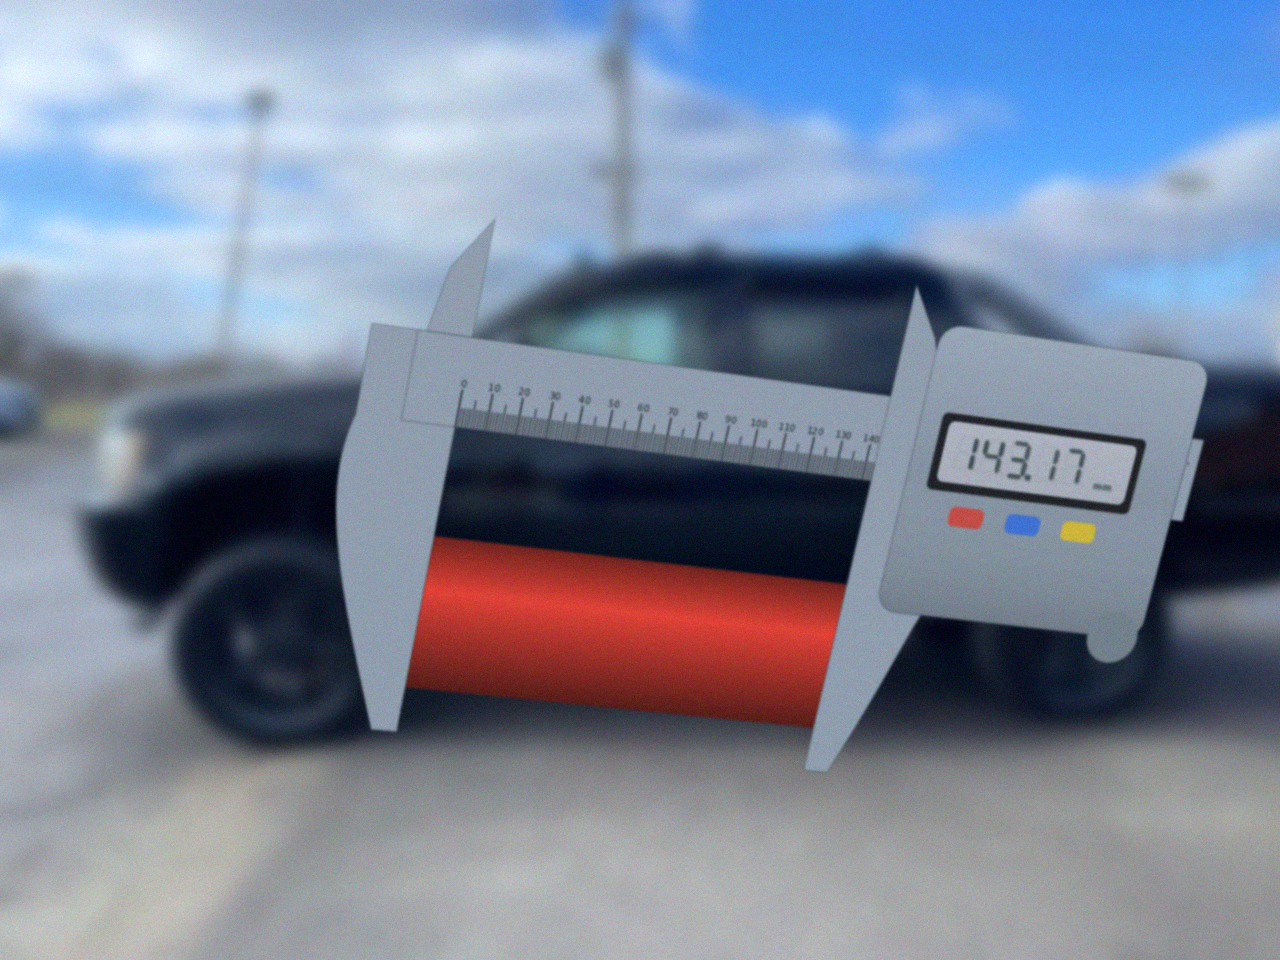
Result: 143.17; mm
